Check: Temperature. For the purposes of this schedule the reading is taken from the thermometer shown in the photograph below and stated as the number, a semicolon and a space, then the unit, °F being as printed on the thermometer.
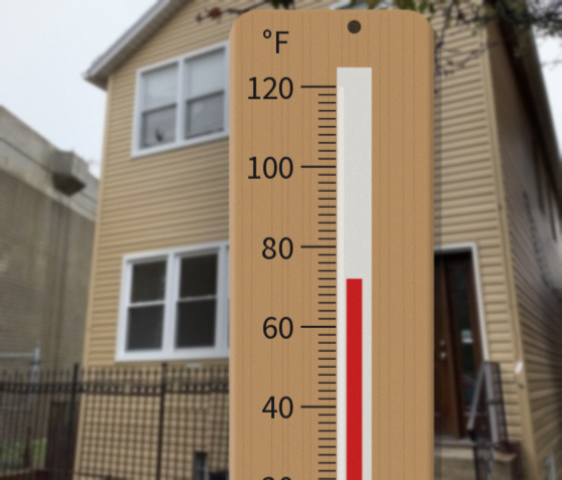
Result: 72; °F
